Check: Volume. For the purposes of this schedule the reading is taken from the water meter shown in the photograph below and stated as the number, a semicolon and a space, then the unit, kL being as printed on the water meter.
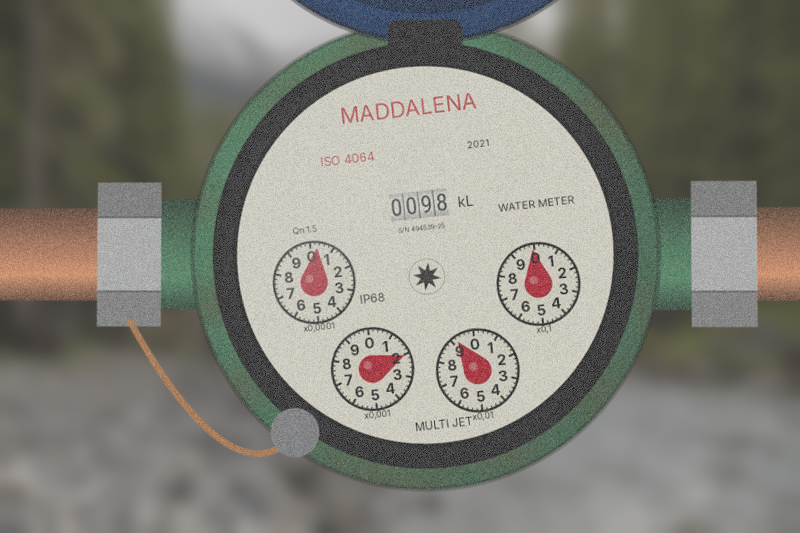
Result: 97.9920; kL
